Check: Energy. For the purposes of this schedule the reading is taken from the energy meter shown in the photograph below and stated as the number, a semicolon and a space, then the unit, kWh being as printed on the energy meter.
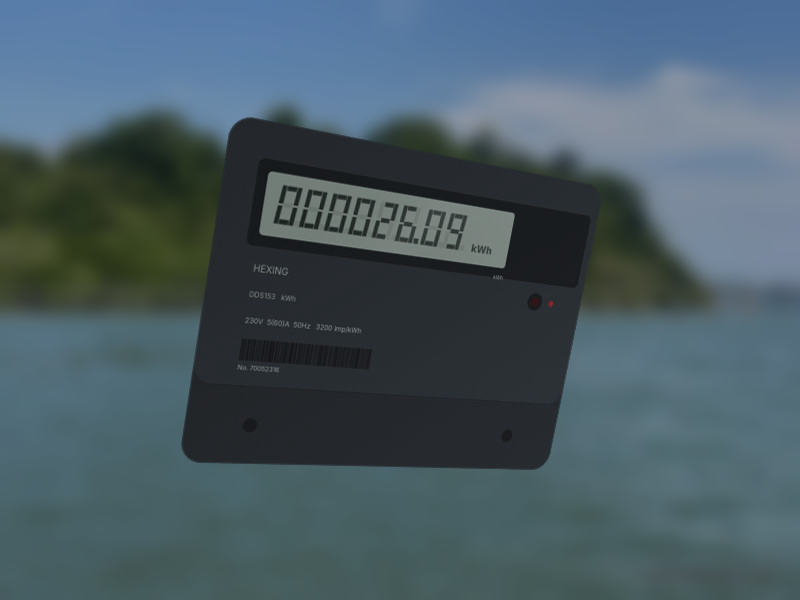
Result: 26.09; kWh
